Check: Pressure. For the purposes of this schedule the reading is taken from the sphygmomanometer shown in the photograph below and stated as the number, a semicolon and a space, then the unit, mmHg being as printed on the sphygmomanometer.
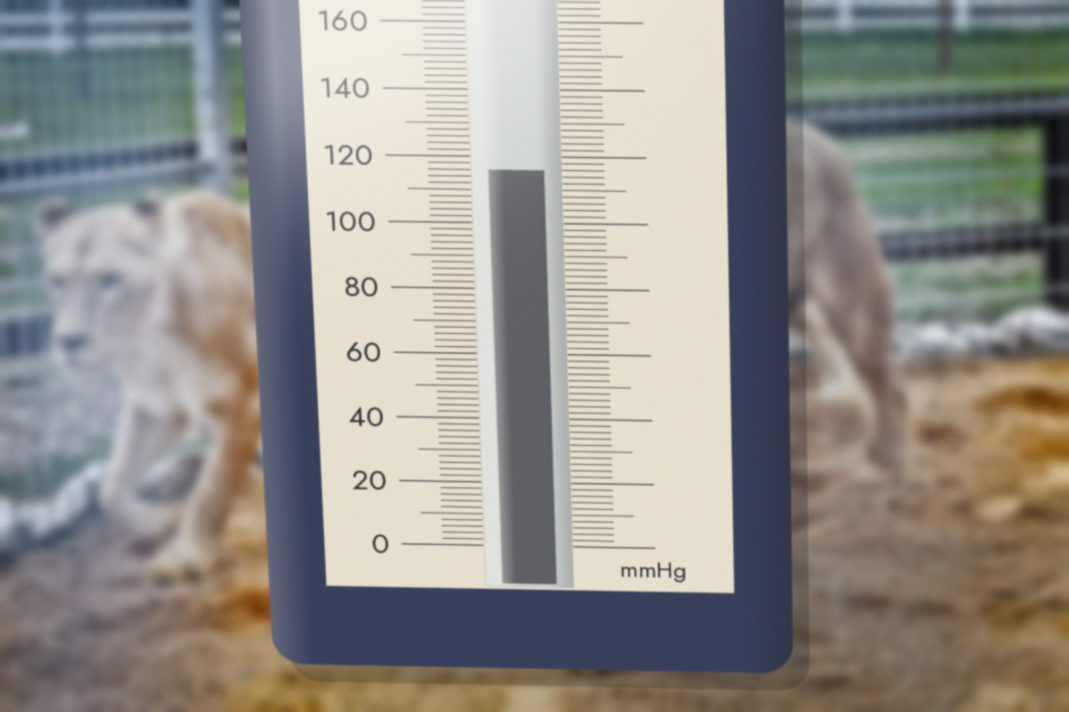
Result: 116; mmHg
